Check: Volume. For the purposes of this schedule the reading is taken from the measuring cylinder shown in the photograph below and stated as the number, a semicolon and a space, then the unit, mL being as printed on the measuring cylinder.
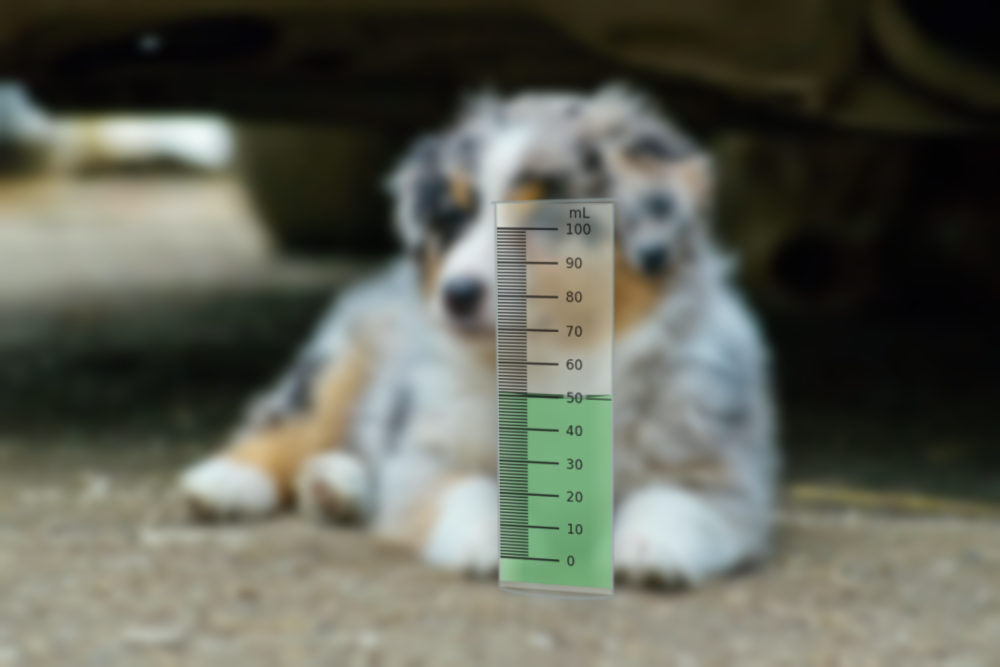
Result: 50; mL
